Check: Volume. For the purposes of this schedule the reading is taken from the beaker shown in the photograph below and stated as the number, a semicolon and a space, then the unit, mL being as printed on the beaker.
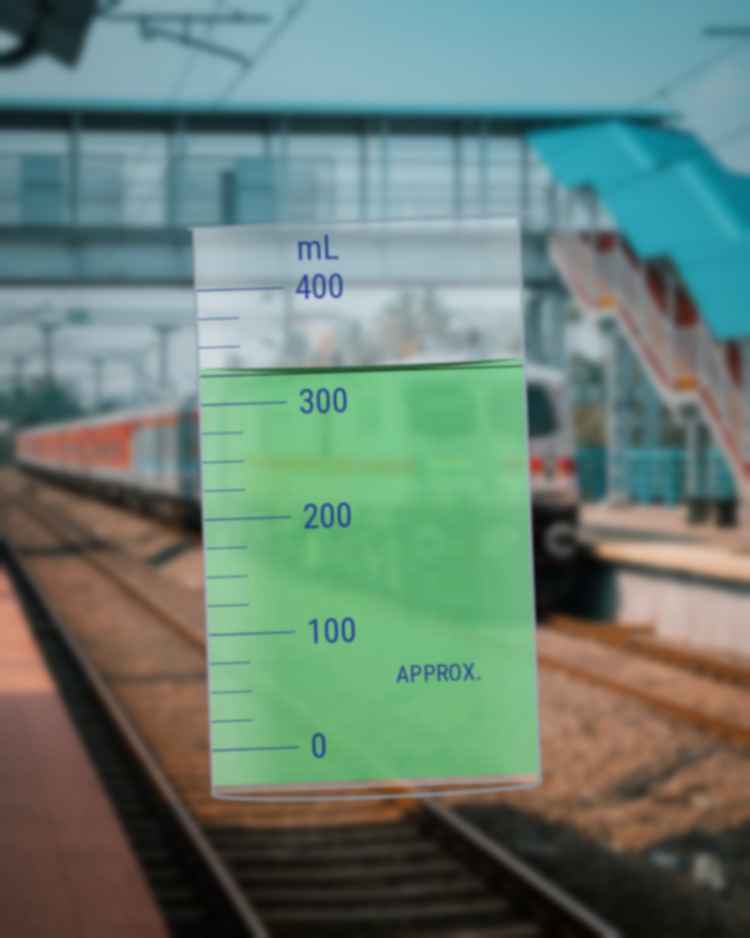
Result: 325; mL
